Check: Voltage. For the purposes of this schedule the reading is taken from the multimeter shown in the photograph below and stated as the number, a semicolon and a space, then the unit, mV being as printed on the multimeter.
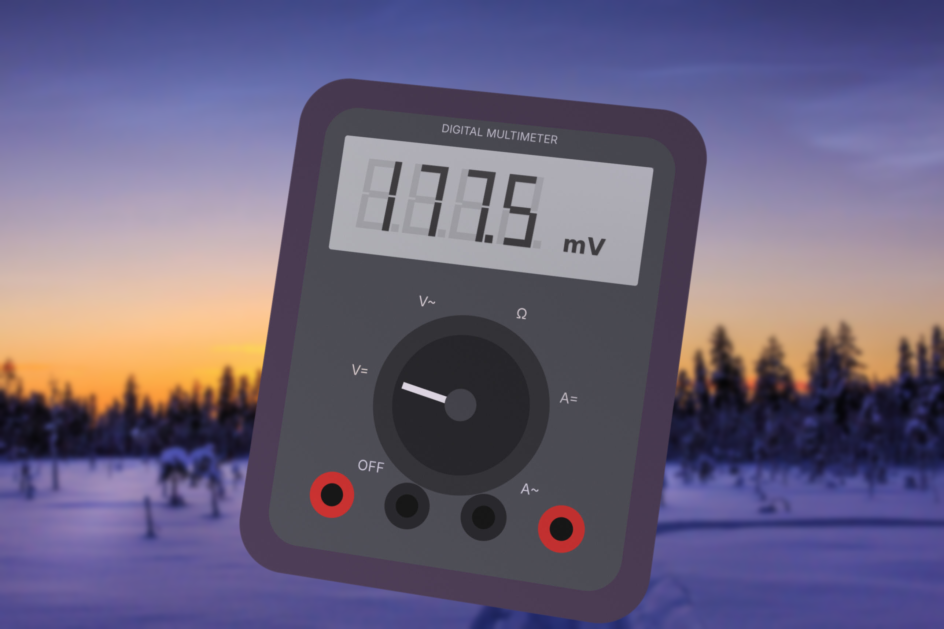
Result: 177.5; mV
